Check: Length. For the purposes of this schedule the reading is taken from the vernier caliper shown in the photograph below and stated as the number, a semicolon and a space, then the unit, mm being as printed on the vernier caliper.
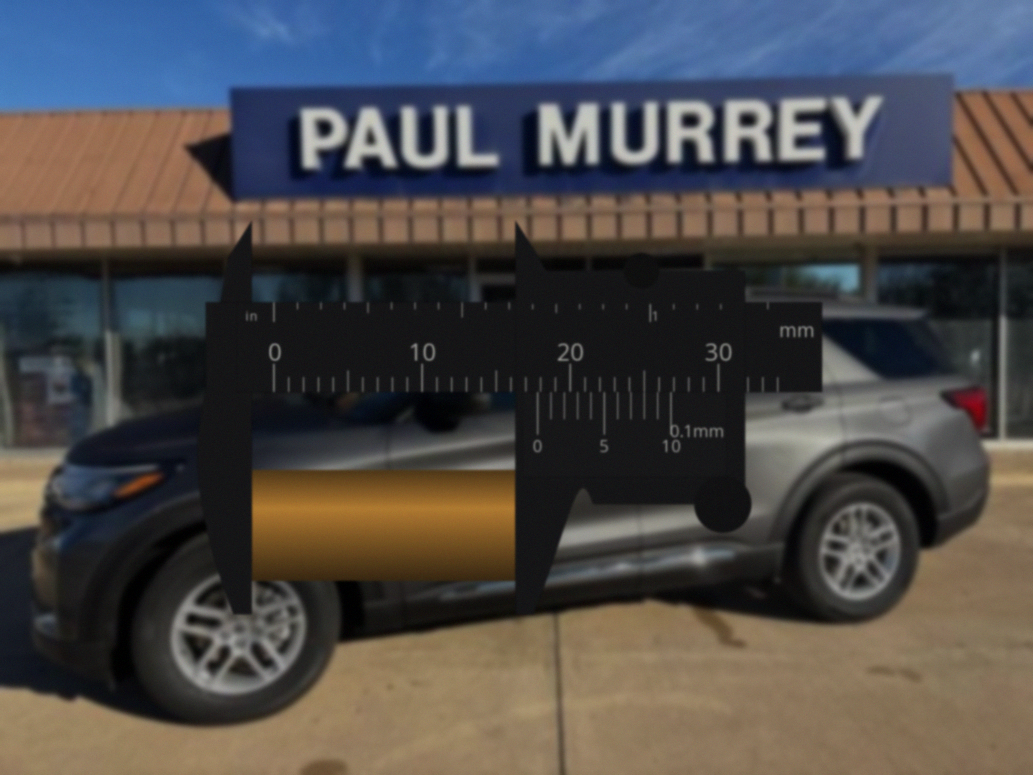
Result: 17.8; mm
